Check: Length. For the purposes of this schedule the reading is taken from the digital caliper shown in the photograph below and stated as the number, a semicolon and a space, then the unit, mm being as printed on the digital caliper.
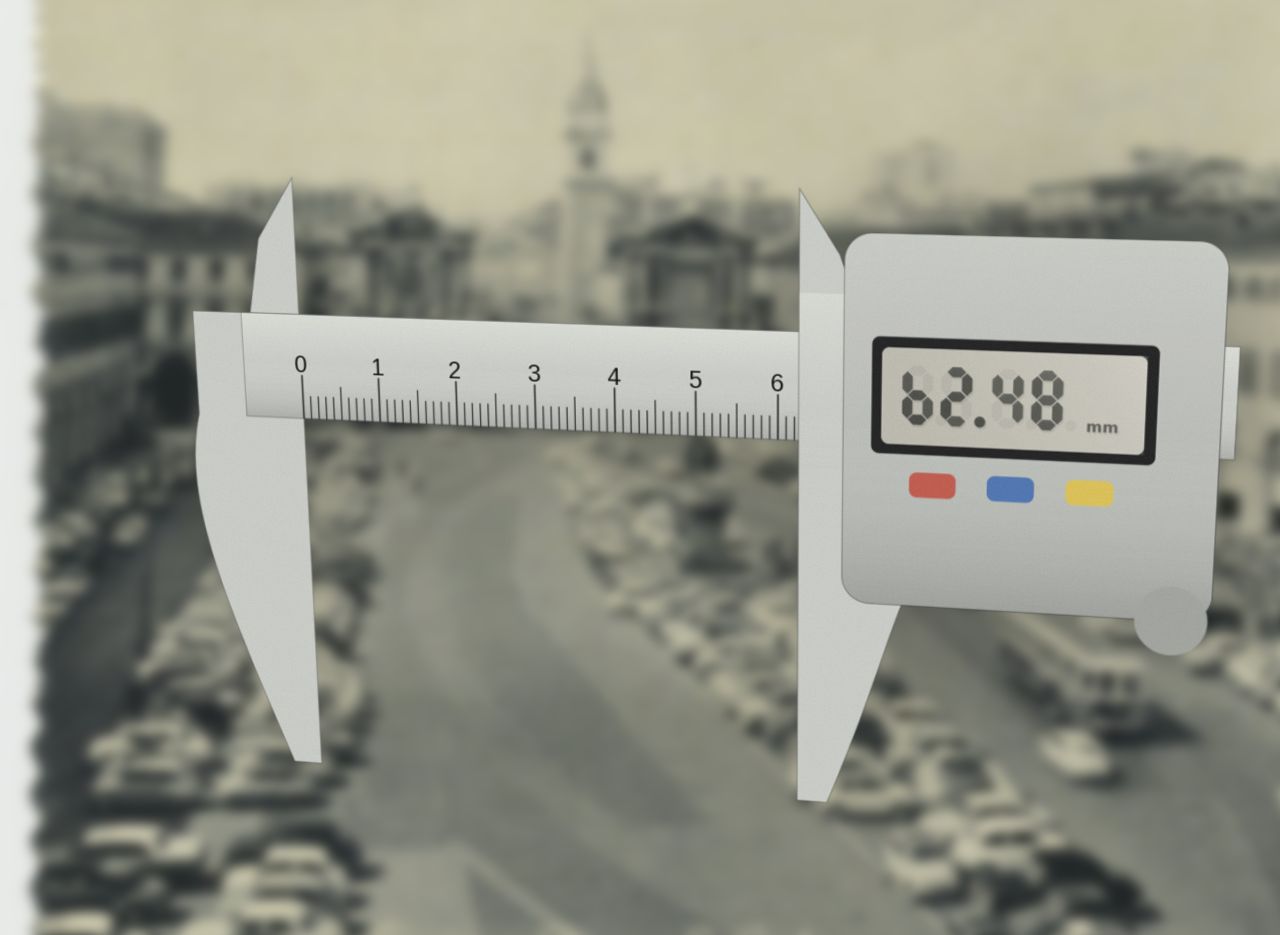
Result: 62.48; mm
